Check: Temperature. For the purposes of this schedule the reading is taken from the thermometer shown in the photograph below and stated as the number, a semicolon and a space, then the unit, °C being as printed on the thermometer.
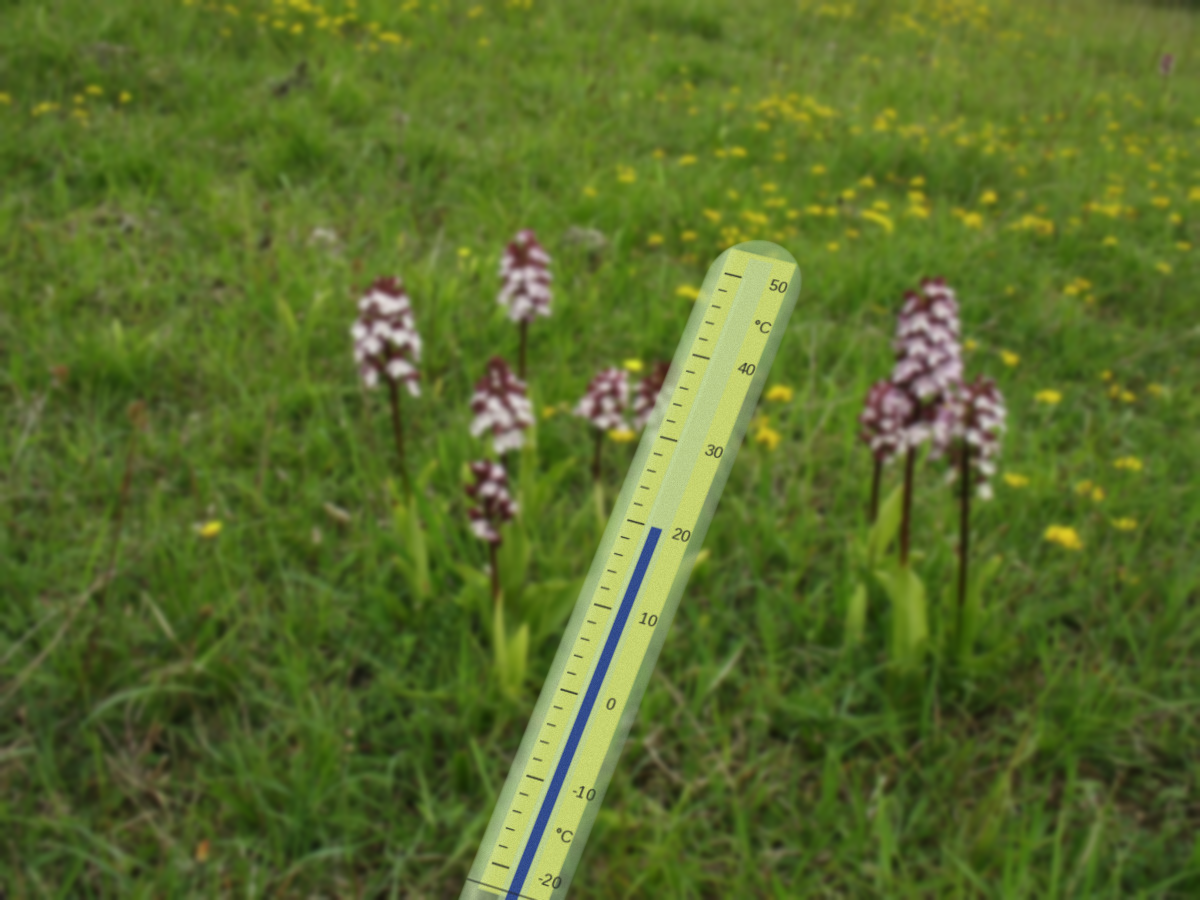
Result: 20; °C
